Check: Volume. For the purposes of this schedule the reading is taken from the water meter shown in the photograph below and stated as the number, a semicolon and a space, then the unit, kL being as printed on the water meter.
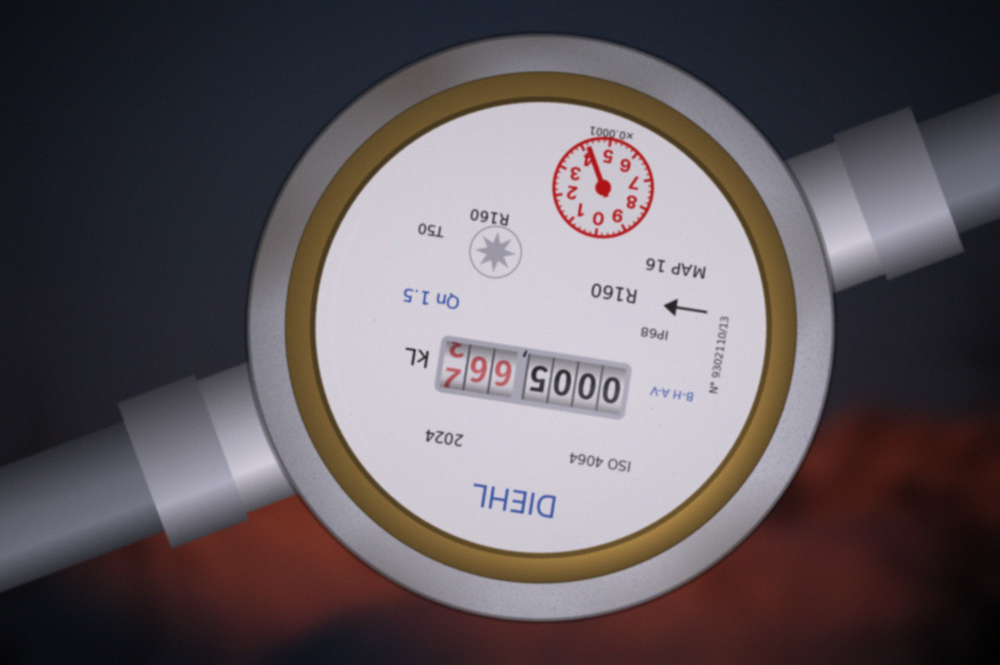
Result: 5.6624; kL
